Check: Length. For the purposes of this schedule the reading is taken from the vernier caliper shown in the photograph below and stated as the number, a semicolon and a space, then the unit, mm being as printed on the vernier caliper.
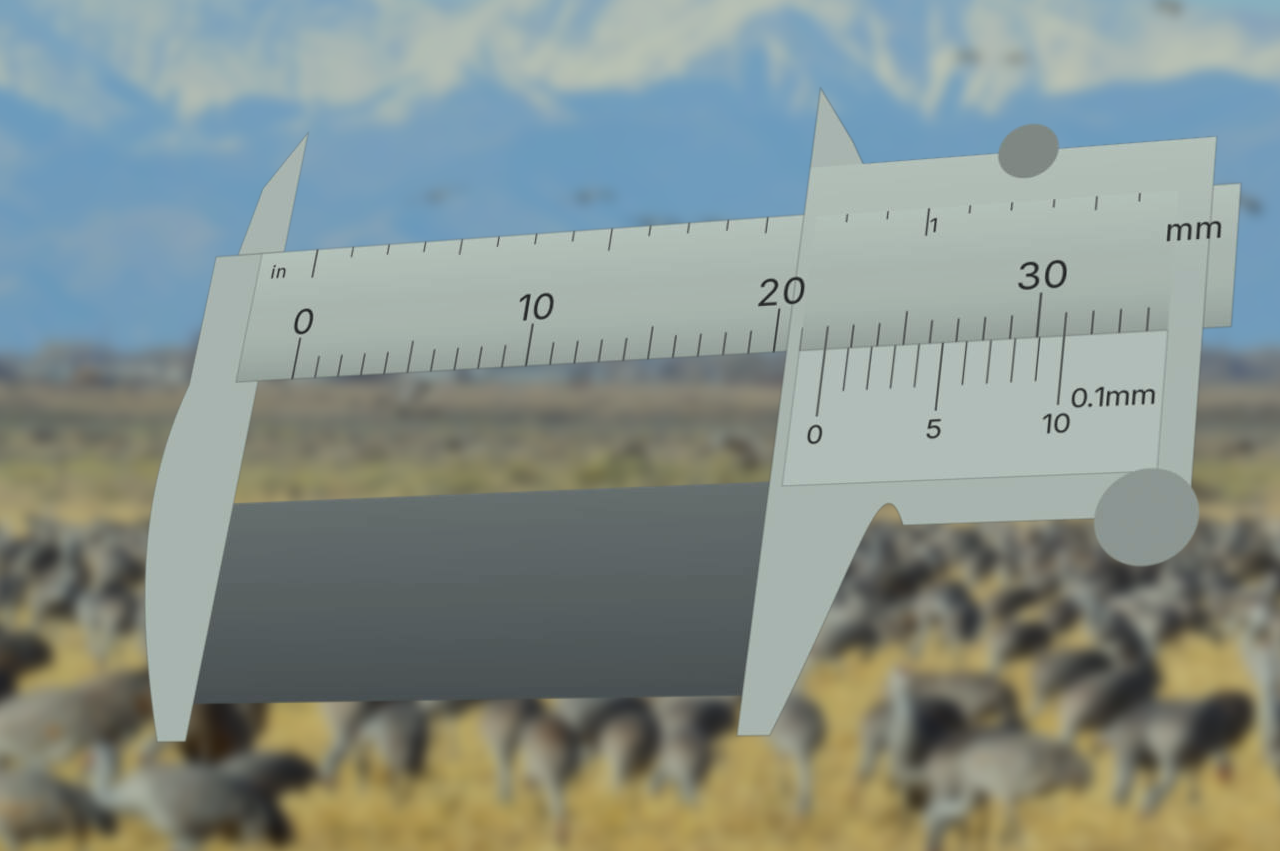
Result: 22.0; mm
